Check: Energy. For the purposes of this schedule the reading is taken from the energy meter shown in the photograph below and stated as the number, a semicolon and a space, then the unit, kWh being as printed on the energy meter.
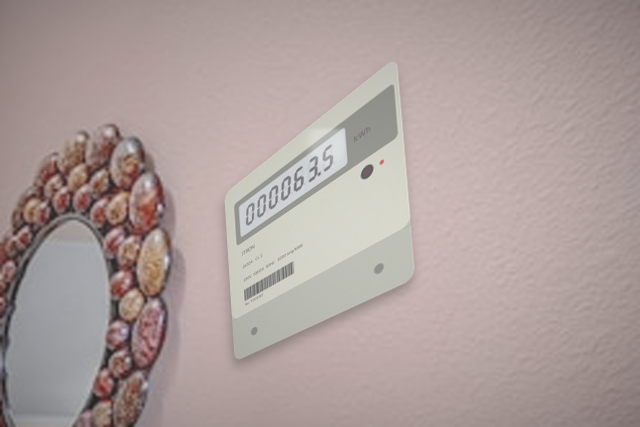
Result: 63.5; kWh
